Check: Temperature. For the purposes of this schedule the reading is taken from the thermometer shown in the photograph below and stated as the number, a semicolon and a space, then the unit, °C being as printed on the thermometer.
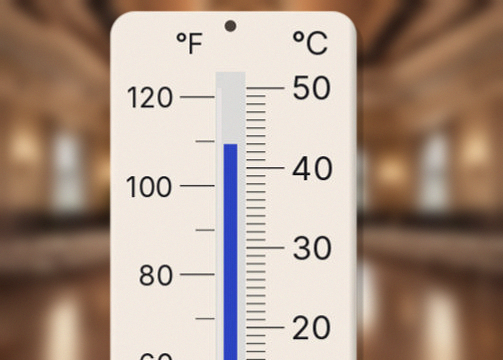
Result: 43; °C
